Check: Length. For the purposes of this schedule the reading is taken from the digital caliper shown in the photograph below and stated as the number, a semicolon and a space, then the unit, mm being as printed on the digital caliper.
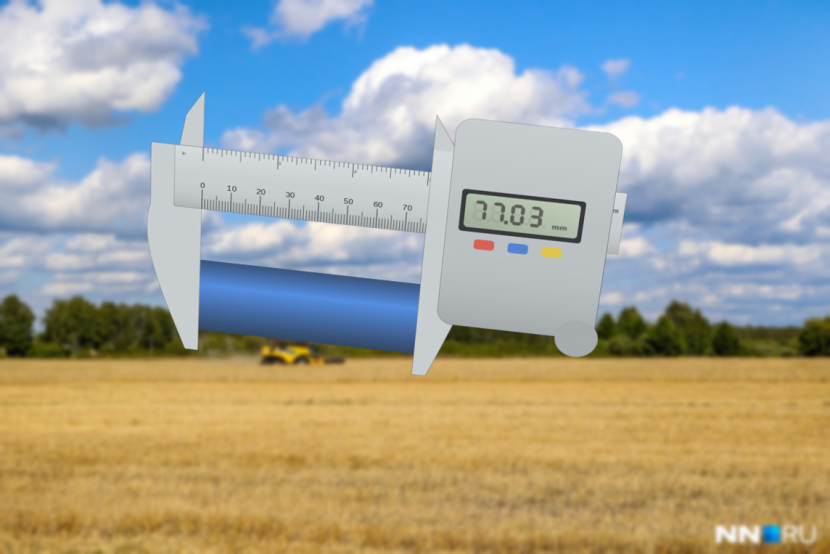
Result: 77.03; mm
